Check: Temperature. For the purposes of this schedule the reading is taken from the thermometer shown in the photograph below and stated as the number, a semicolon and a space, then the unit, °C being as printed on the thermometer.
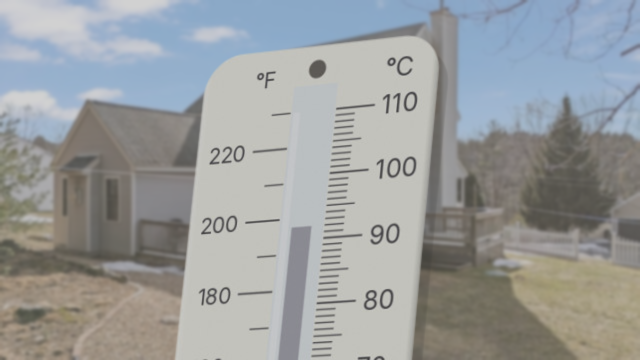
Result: 92; °C
